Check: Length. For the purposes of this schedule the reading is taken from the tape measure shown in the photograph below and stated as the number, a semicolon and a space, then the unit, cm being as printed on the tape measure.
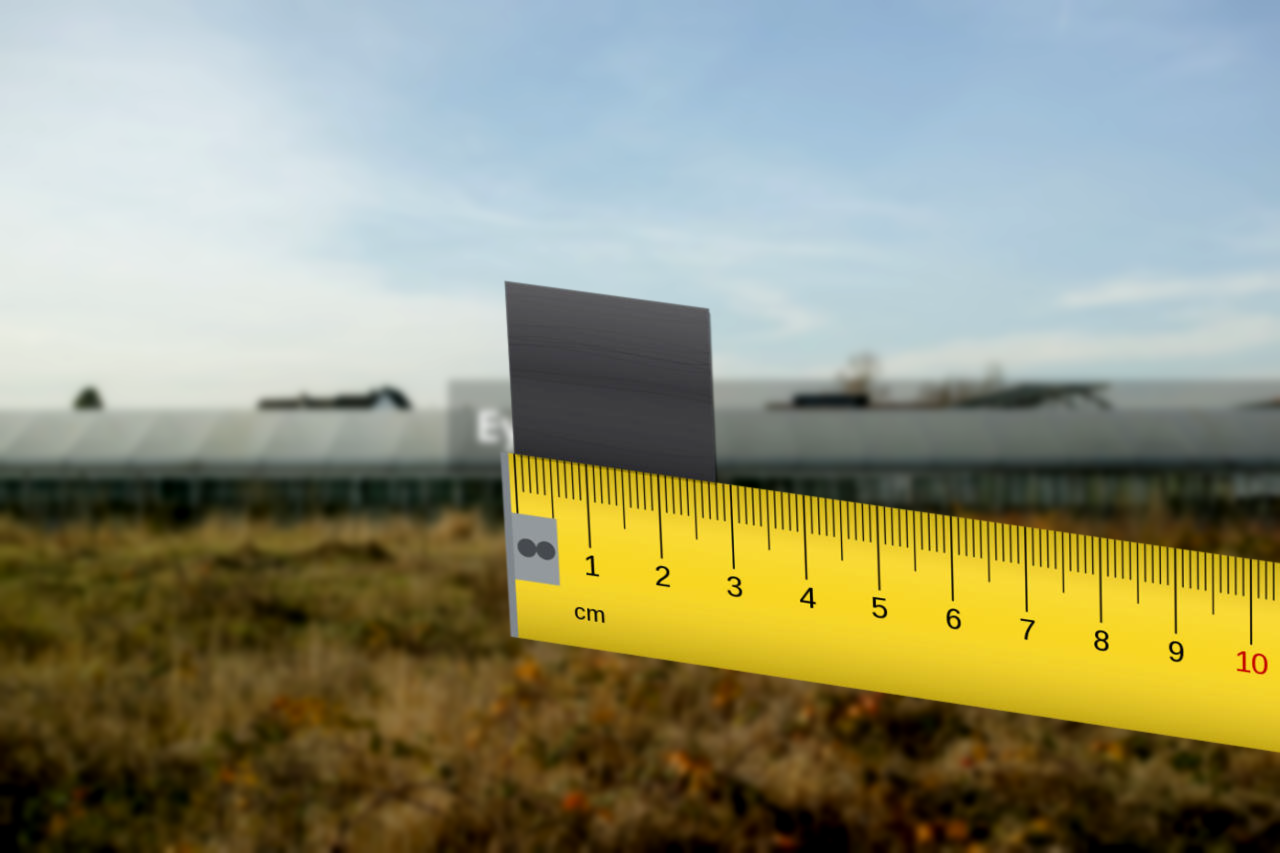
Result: 2.8; cm
